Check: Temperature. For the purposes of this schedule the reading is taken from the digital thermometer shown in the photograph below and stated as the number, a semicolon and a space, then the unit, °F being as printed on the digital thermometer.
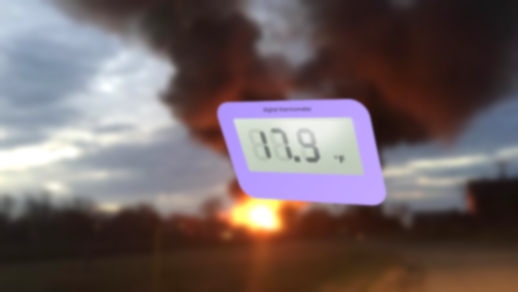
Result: 17.9; °F
